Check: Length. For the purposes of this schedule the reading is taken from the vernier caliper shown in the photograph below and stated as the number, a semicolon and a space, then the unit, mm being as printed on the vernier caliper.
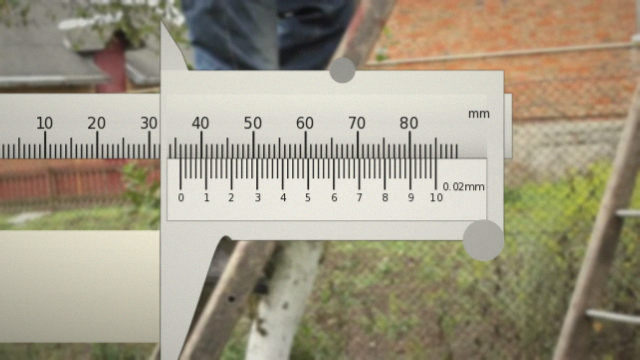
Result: 36.0; mm
